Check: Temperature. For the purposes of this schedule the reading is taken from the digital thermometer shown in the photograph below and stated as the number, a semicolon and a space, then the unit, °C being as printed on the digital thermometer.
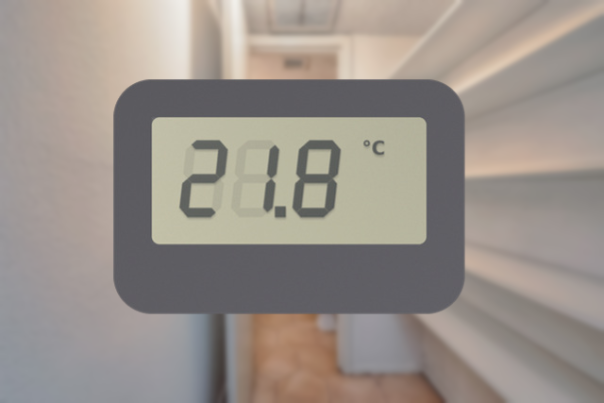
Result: 21.8; °C
